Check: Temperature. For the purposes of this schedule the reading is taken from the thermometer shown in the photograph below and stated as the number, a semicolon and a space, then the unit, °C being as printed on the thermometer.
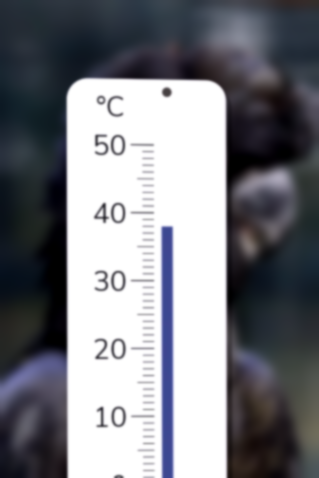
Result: 38; °C
